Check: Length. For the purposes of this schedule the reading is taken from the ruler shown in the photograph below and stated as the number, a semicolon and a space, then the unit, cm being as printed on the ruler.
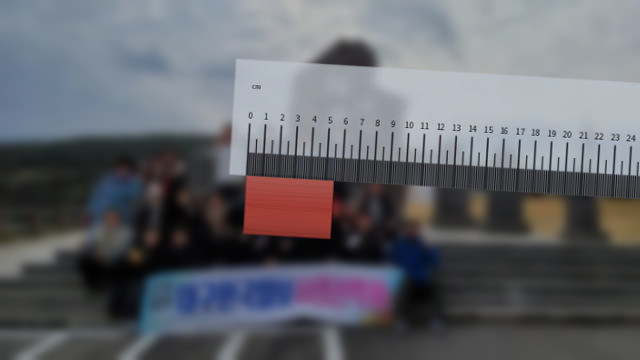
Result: 5.5; cm
